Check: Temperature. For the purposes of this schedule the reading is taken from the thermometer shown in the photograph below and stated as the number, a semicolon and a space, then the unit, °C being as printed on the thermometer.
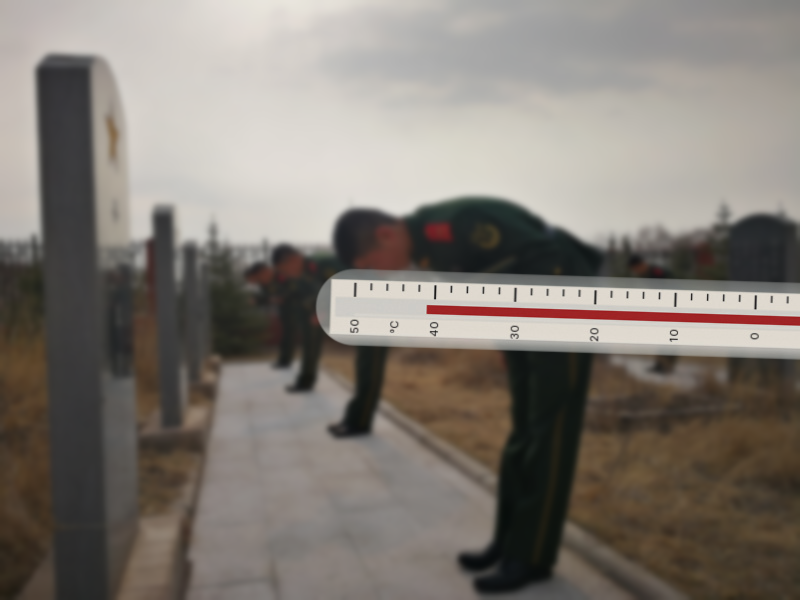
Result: 41; °C
